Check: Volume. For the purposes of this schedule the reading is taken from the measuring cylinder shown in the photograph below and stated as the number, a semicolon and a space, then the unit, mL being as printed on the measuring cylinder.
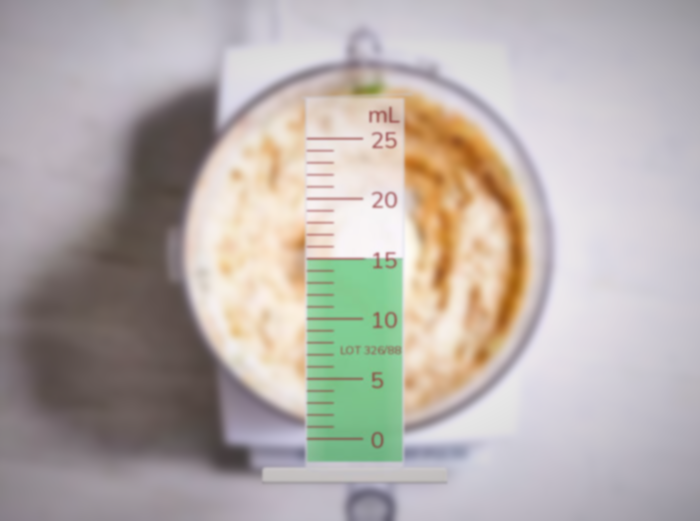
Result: 15; mL
